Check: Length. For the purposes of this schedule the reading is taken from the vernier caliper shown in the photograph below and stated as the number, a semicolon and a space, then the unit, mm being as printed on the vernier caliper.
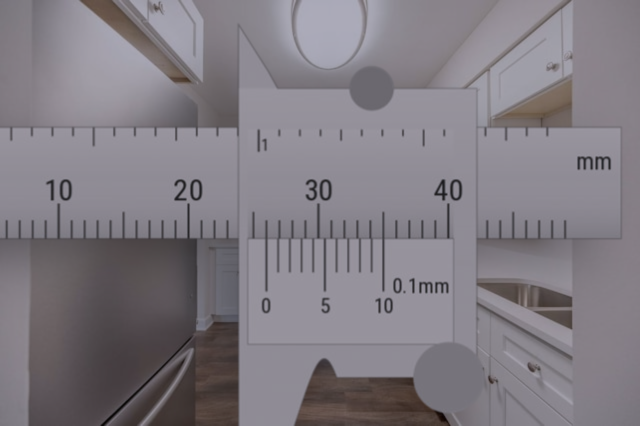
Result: 26.0; mm
